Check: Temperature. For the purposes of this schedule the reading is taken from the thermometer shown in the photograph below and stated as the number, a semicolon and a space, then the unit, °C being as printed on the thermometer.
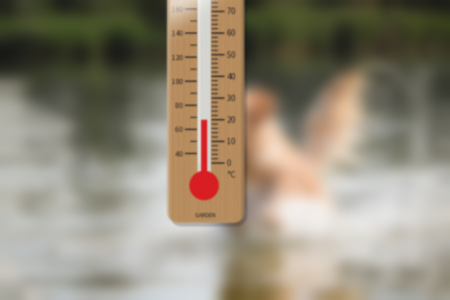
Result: 20; °C
